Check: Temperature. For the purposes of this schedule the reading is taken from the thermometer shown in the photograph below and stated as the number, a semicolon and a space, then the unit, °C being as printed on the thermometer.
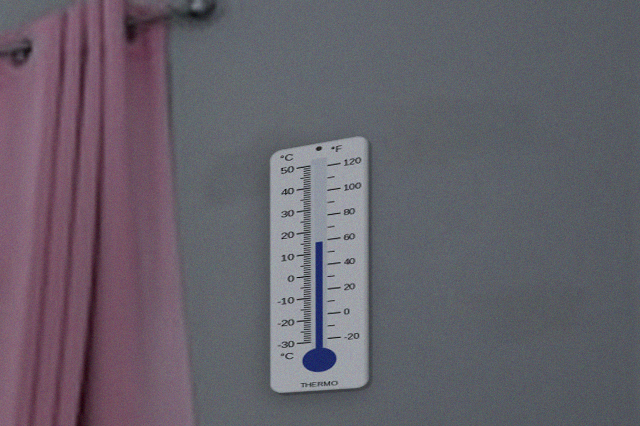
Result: 15; °C
